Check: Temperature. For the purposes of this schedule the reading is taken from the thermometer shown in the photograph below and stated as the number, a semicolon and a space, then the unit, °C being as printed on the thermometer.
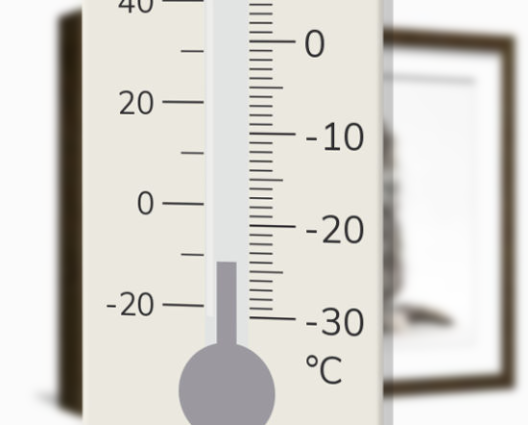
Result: -24; °C
